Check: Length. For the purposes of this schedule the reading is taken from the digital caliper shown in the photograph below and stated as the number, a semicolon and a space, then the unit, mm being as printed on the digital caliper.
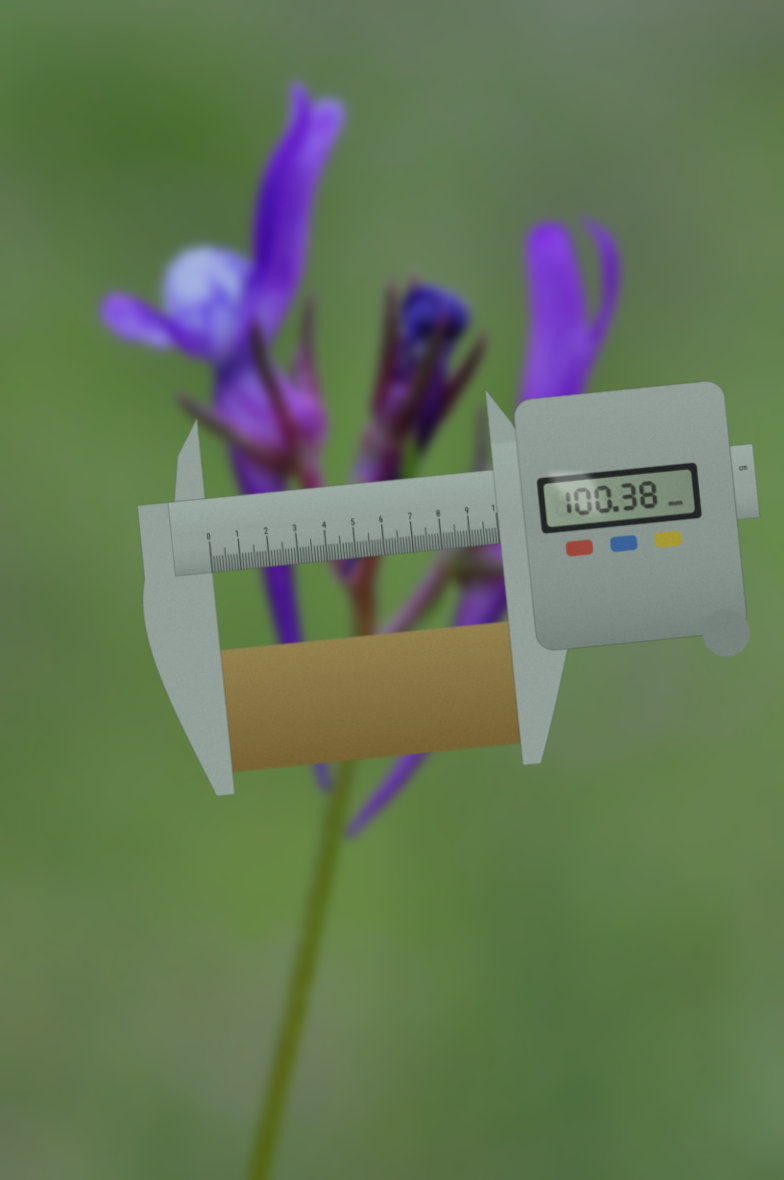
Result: 100.38; mm
